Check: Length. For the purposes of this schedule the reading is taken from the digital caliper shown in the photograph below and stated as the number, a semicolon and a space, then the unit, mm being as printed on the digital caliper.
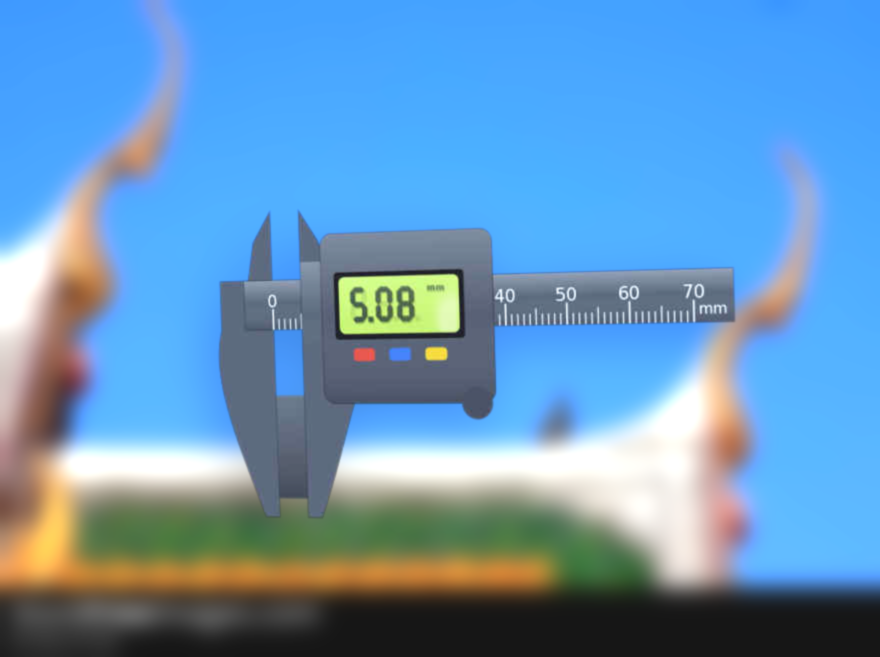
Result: 5.08; mm
